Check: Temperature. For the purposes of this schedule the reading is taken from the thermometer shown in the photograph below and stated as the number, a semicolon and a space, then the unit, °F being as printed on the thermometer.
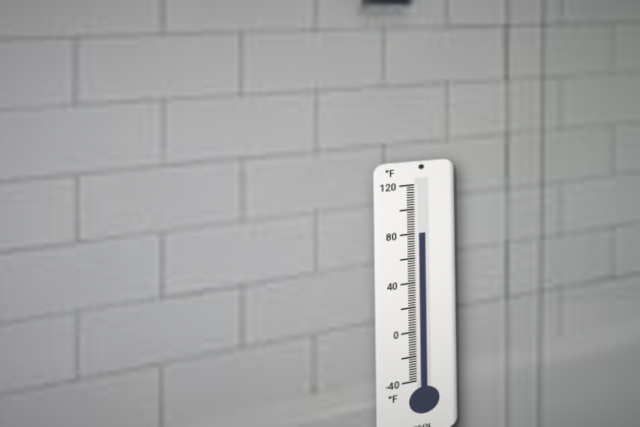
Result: 80; °F
